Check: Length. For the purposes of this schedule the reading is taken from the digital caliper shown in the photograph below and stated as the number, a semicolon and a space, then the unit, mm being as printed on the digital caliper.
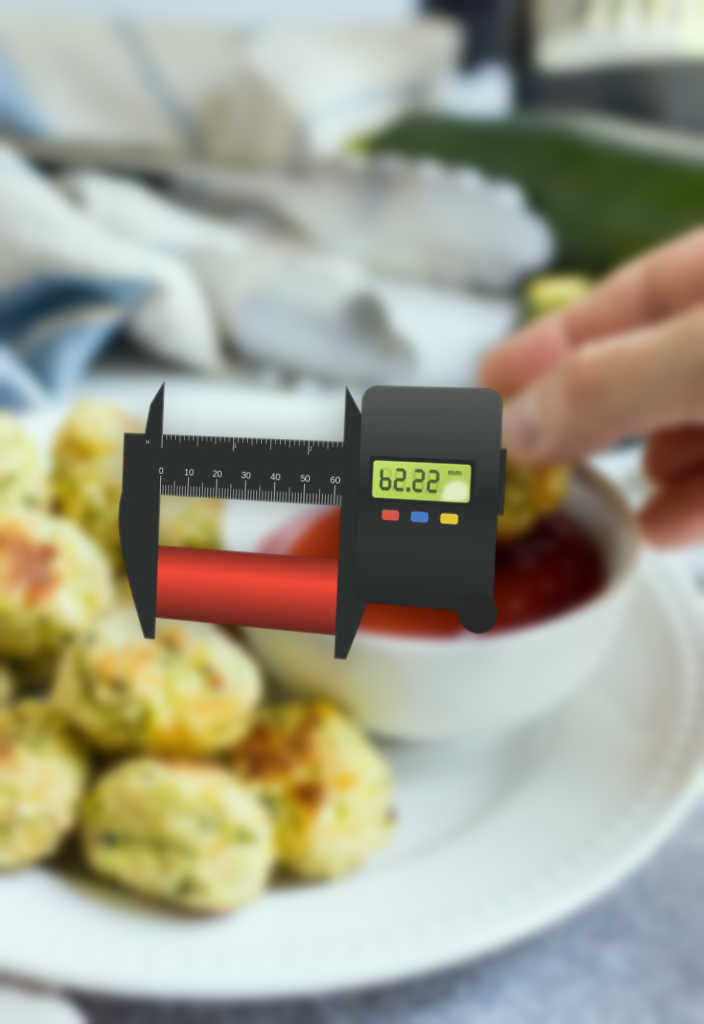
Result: 62.22; mm
